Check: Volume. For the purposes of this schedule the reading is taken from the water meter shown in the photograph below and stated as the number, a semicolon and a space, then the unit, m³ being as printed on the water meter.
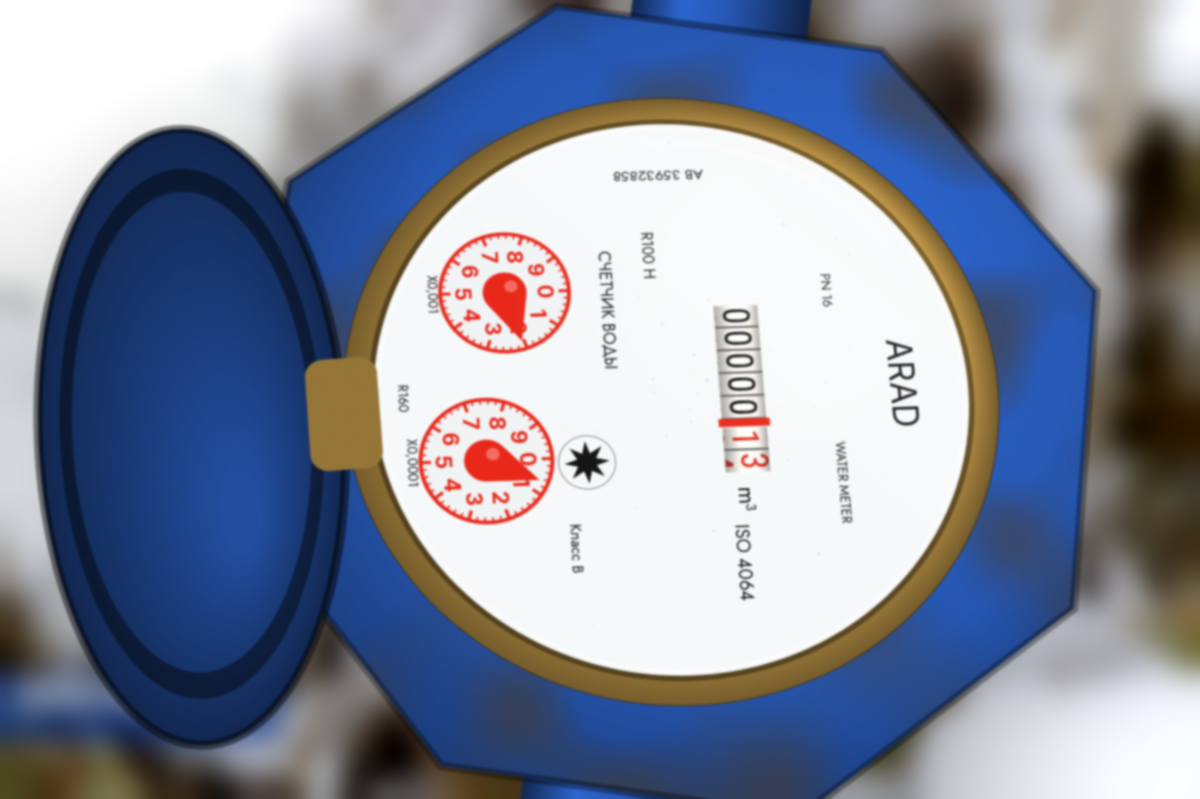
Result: 0.1320; m³
